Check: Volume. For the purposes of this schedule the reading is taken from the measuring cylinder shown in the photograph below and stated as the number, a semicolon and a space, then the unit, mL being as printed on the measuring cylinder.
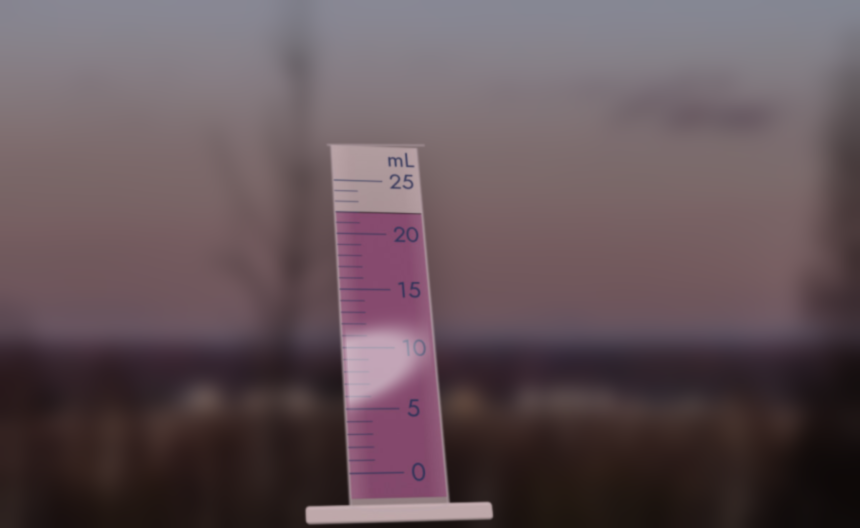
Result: 22; mL
